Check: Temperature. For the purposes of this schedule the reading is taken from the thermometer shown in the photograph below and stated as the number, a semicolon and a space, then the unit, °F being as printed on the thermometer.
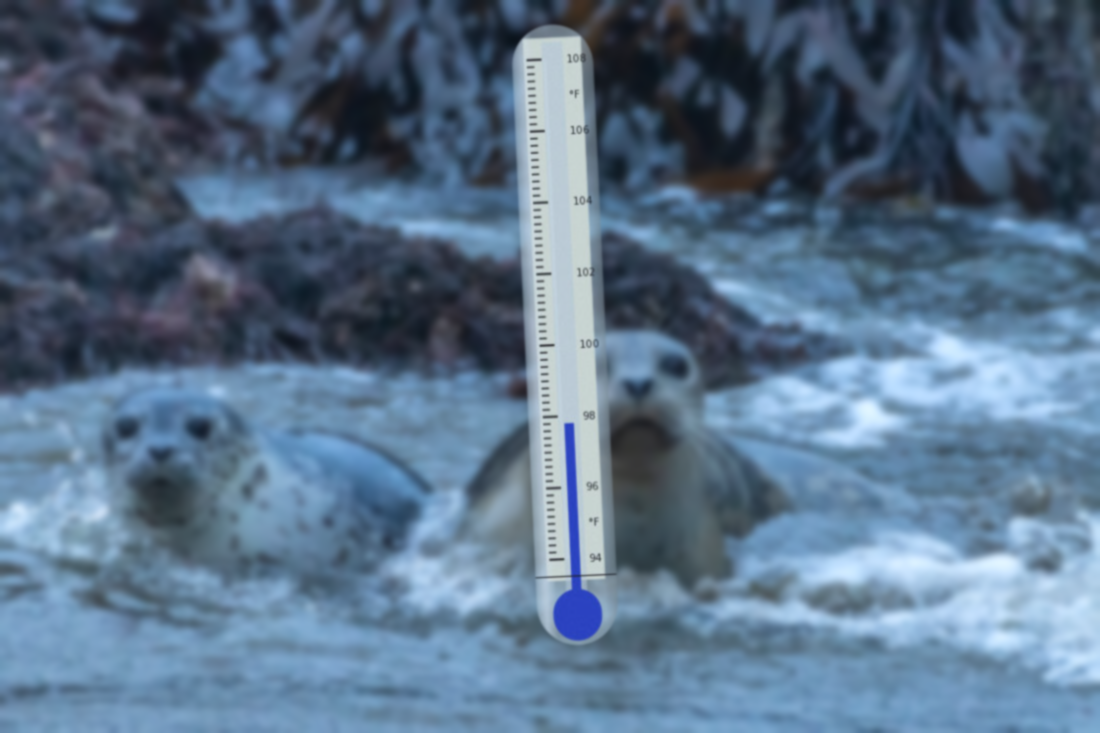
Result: 97.8; °F
